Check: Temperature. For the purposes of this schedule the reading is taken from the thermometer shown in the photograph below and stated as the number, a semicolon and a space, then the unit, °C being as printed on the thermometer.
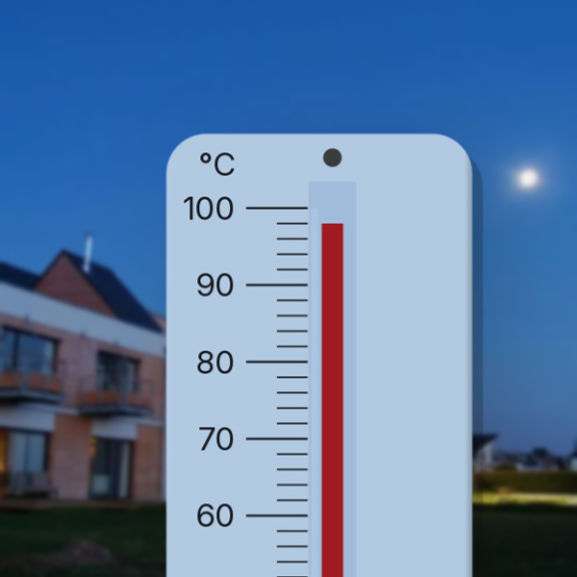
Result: 98; °C
